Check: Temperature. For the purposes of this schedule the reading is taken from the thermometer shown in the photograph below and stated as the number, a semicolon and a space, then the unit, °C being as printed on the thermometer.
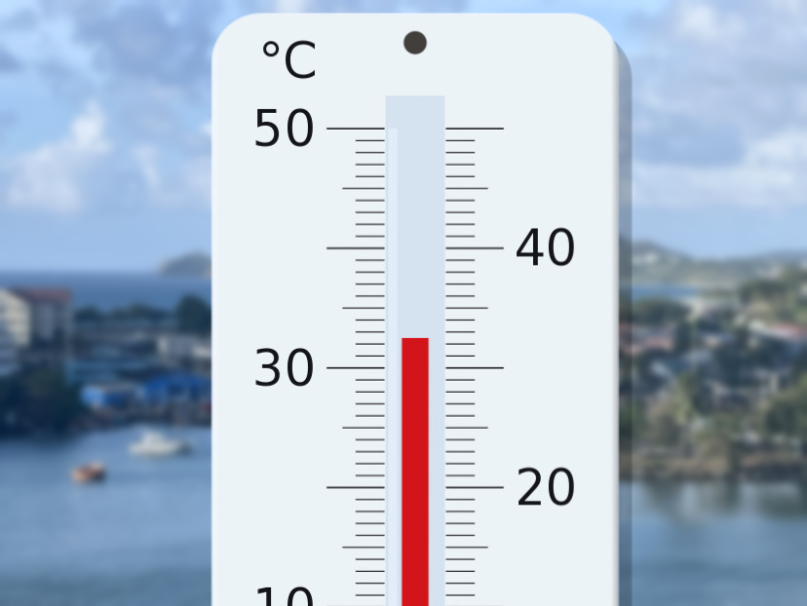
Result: 32.5; °C
